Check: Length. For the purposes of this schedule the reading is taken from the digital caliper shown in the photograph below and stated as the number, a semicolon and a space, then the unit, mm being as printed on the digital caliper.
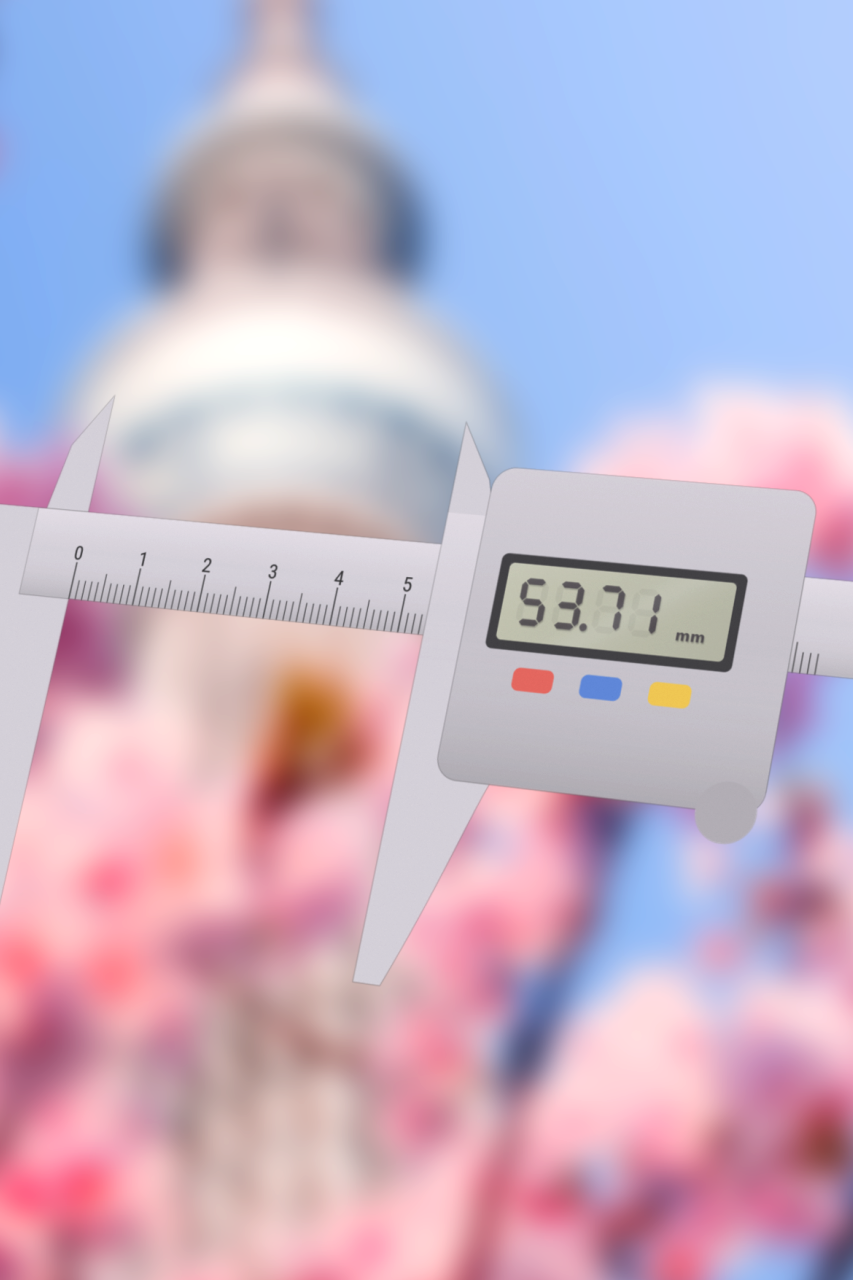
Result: 53.71; mm
